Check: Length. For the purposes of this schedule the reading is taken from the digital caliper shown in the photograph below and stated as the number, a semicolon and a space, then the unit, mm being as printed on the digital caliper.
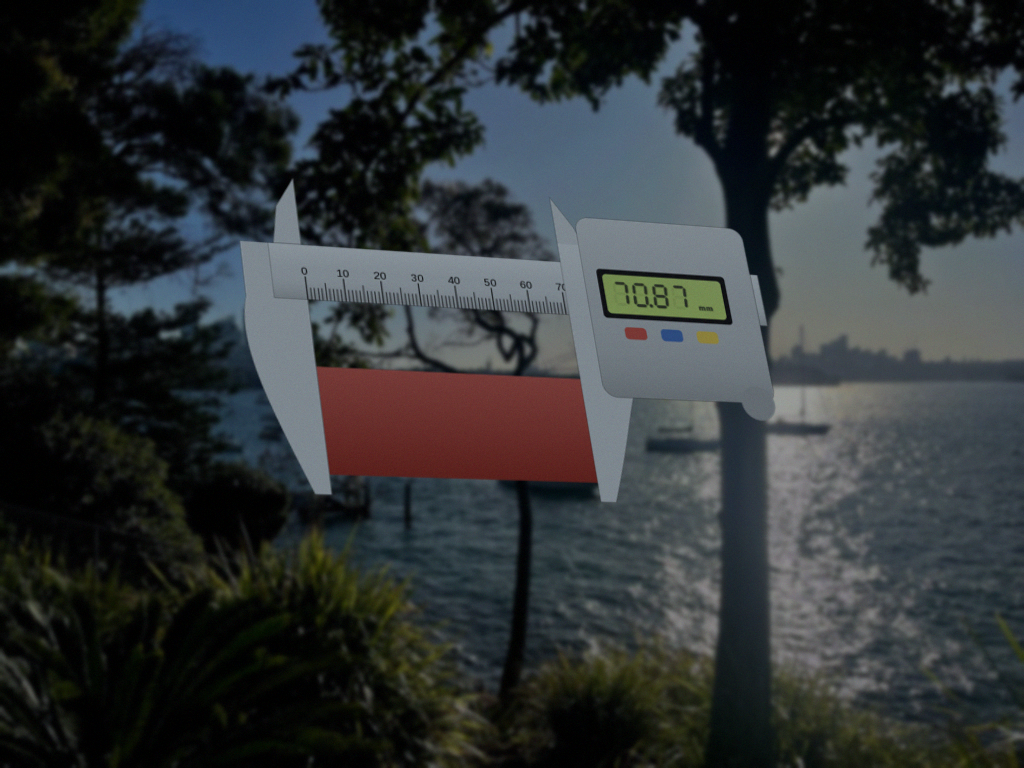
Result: 70.87; mm
